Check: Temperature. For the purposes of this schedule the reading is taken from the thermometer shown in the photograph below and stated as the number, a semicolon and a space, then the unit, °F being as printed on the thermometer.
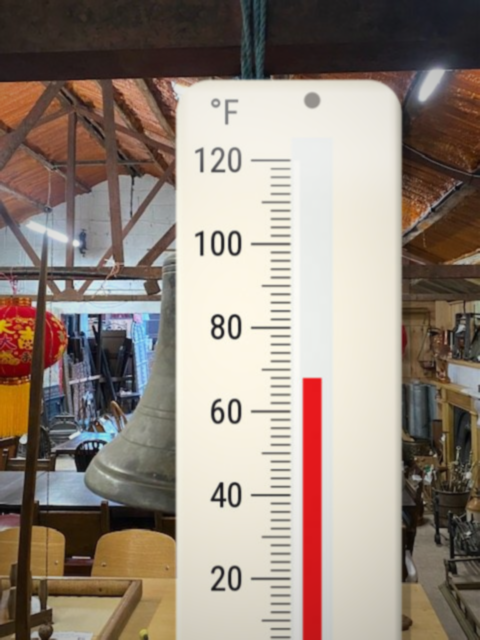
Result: 68; °F
